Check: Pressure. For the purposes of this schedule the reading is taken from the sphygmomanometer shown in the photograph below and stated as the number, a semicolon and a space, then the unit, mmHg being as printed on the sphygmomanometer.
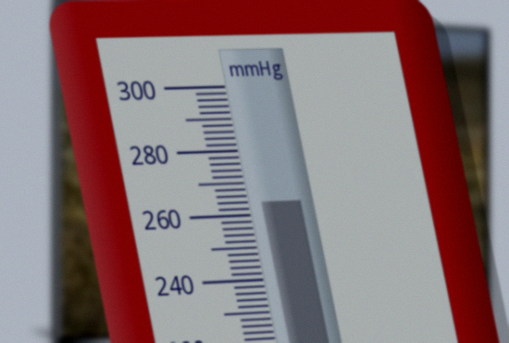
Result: 264; mmHg
